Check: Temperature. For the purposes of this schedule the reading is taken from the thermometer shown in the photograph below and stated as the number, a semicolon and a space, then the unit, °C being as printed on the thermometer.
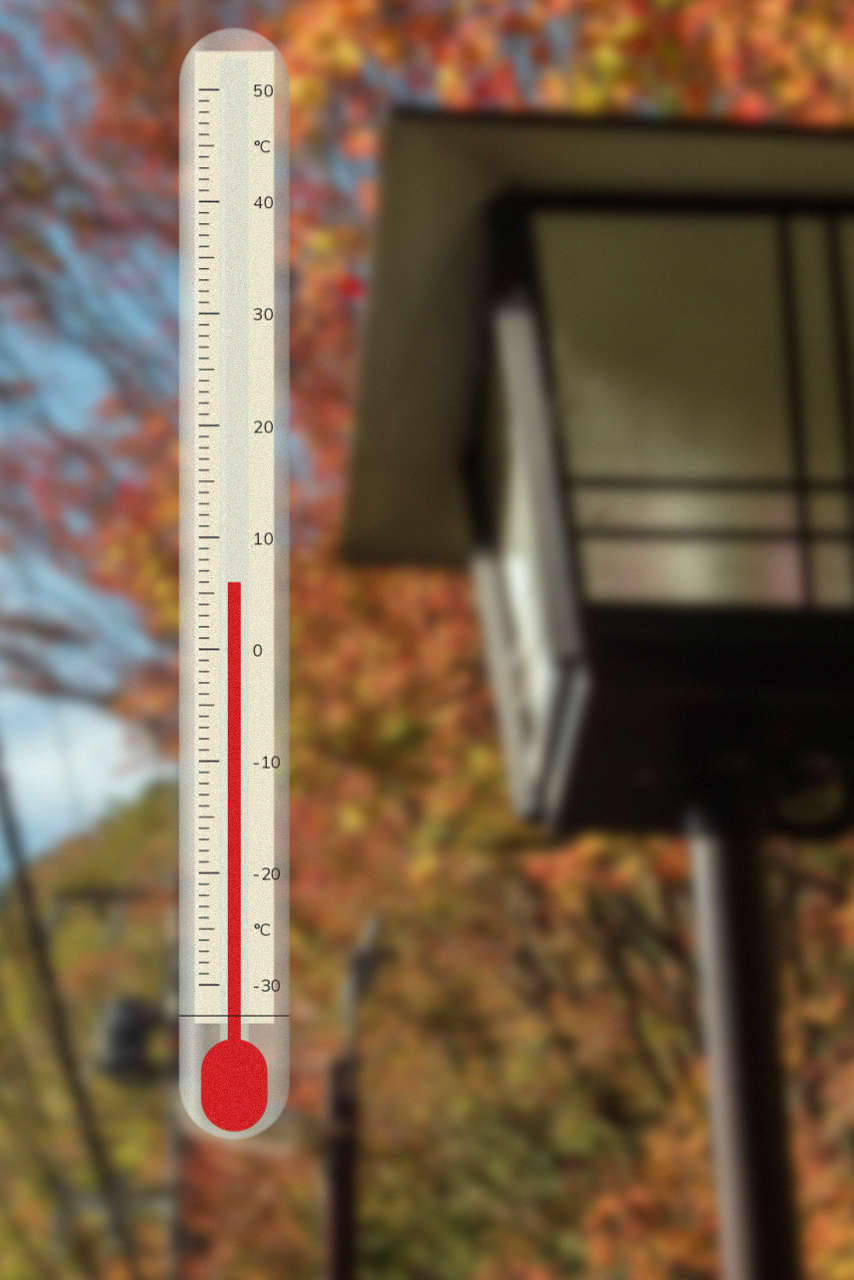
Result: 6; °C
